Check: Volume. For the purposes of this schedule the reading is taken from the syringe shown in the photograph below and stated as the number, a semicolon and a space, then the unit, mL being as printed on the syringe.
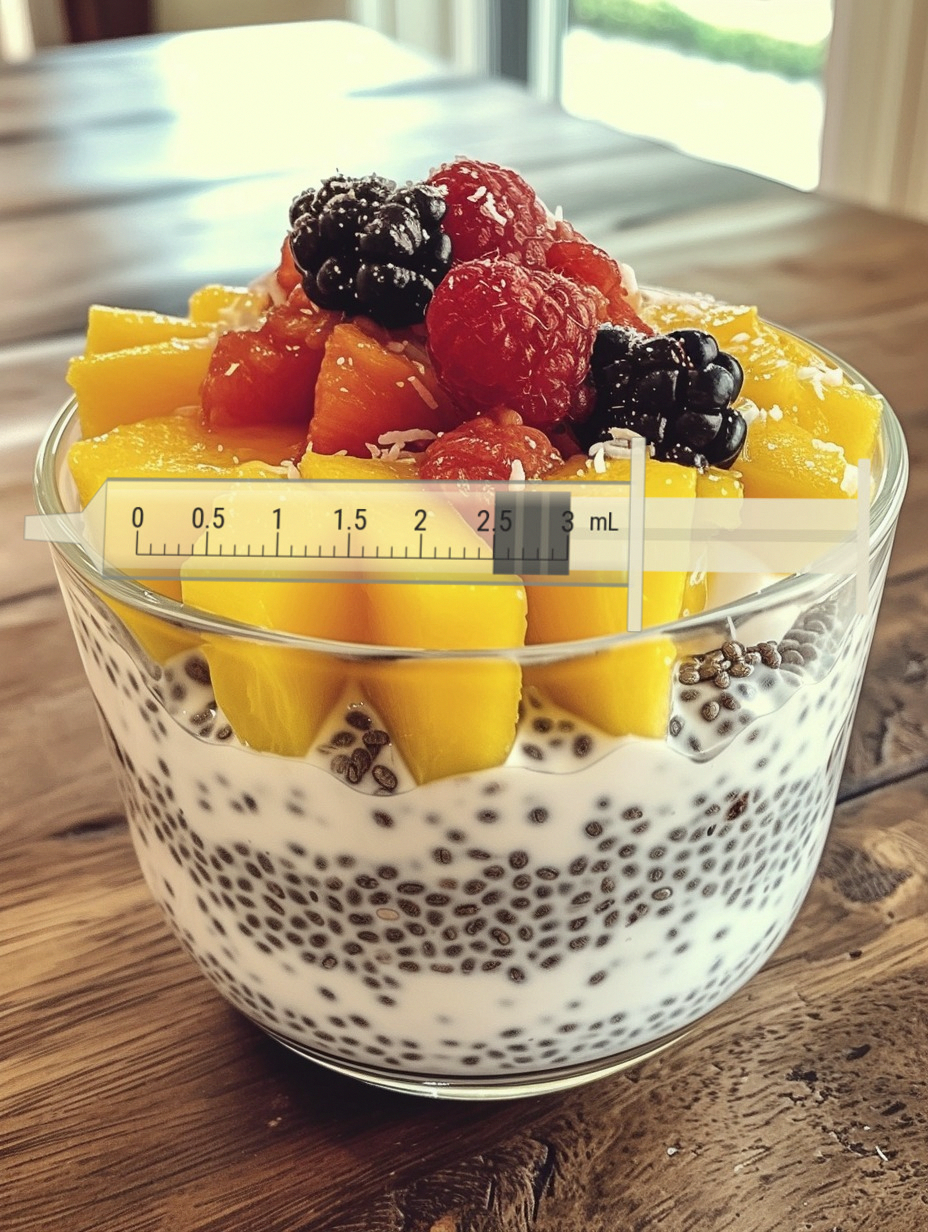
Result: 2.5; mL
